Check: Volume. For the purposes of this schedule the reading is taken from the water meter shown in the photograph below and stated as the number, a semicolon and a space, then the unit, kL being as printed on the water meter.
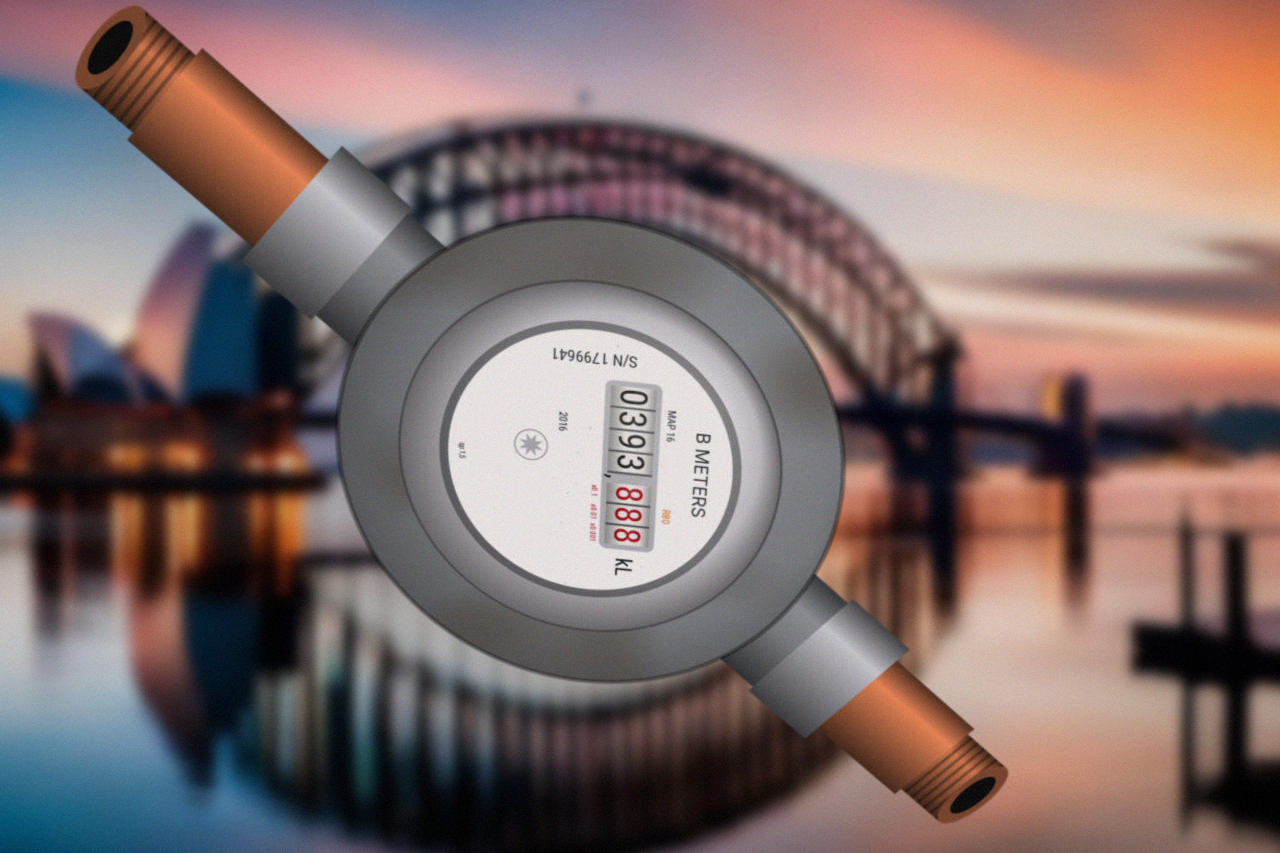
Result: 393.888; kL
